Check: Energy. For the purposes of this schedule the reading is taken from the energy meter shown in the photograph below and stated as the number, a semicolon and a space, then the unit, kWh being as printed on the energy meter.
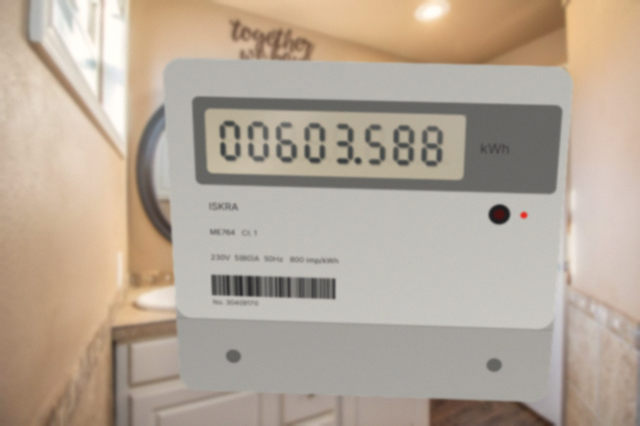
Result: 603.588; kWh
